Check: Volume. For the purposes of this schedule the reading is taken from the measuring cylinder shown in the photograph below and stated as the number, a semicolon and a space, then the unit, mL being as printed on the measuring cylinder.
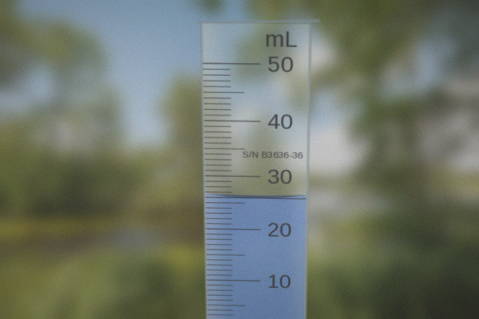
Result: 26; mL
